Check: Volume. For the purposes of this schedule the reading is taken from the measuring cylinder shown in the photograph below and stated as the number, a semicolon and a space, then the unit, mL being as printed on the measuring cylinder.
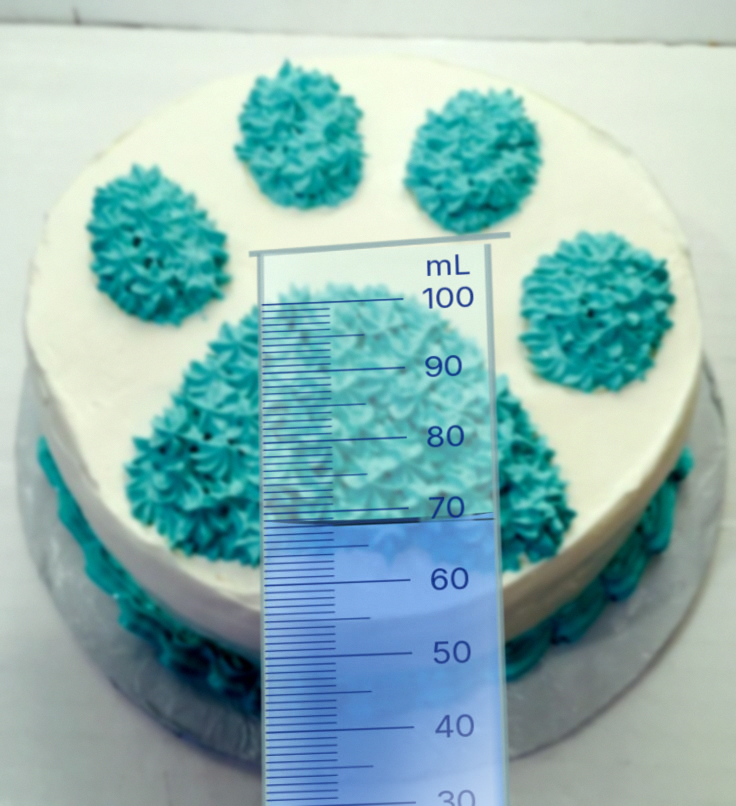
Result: 68; mL
